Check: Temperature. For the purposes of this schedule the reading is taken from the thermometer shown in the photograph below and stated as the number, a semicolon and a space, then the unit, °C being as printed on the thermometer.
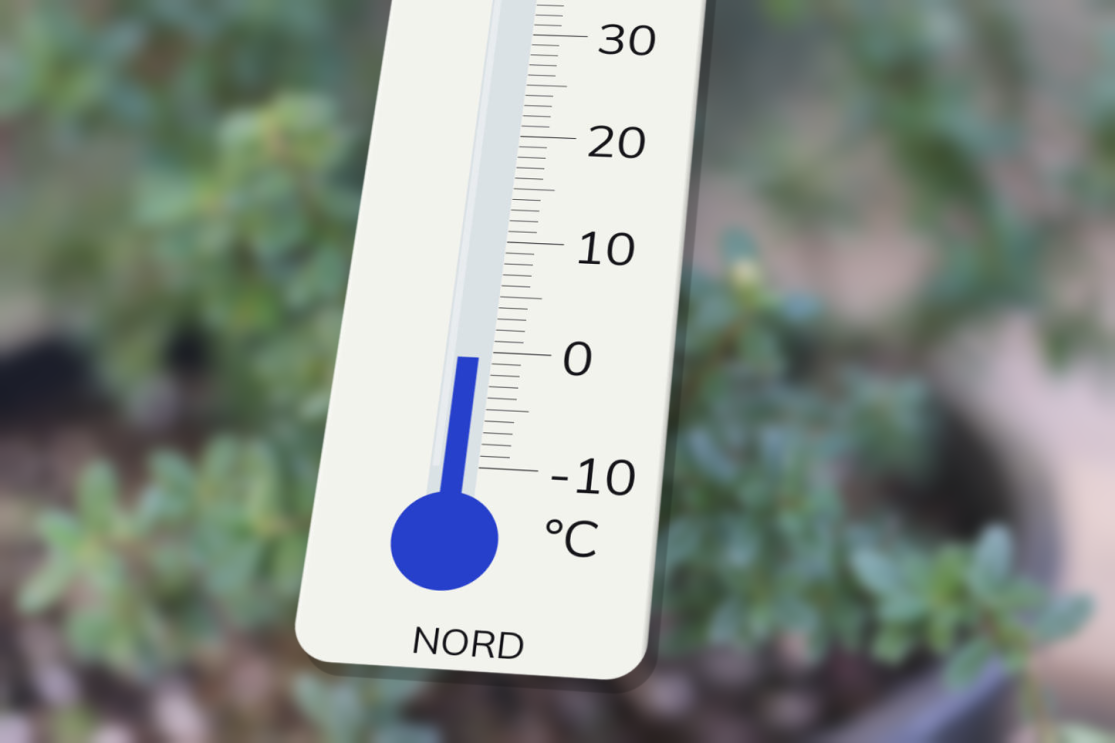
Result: -0.5; °C
